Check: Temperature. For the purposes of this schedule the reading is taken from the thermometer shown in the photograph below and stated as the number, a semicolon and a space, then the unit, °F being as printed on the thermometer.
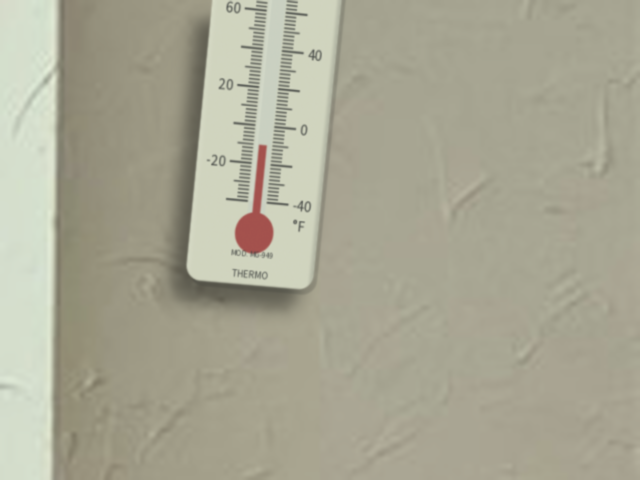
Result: -10; °F
